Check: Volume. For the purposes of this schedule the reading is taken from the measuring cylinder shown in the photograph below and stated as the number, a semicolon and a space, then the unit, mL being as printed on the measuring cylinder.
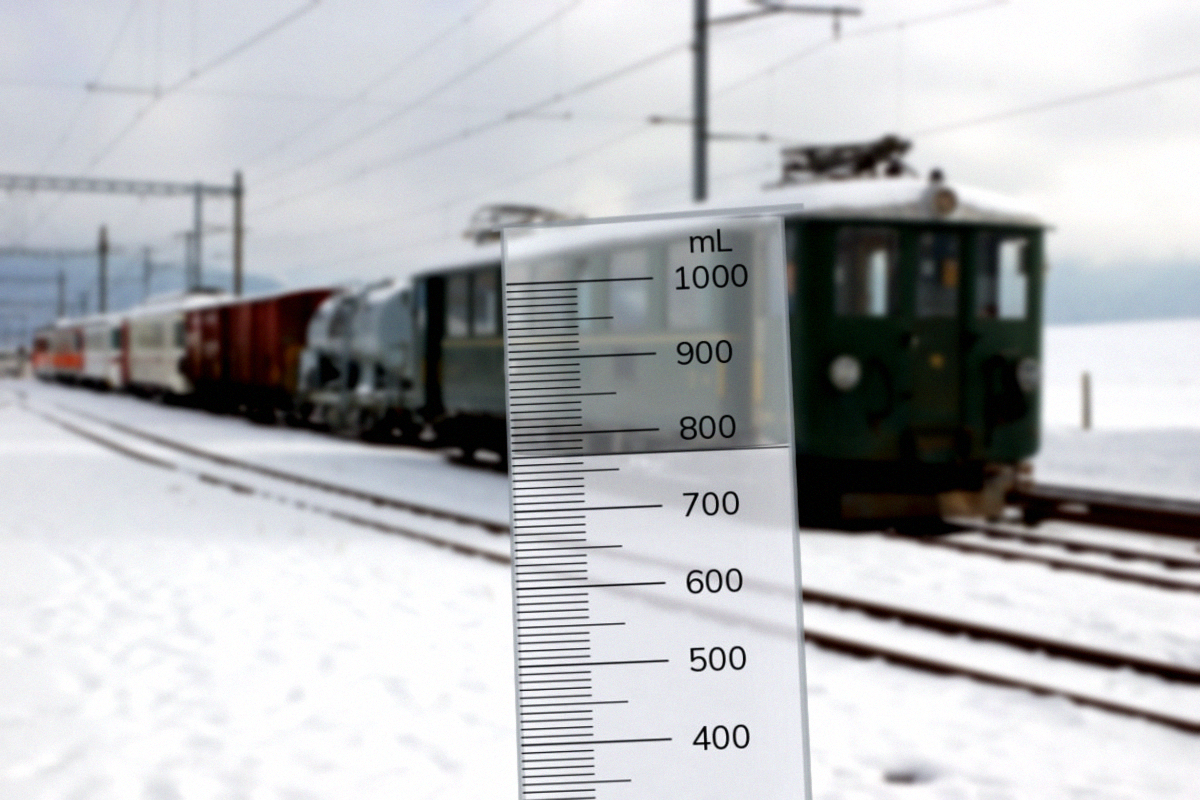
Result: 770; mL
